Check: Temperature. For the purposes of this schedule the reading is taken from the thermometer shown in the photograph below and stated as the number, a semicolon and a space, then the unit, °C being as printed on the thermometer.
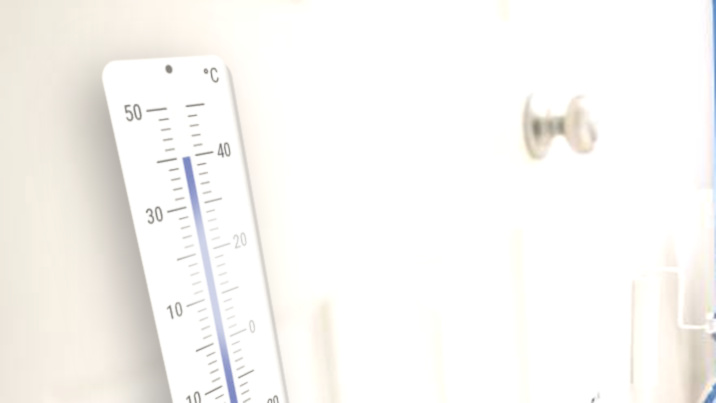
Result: 40; °C
